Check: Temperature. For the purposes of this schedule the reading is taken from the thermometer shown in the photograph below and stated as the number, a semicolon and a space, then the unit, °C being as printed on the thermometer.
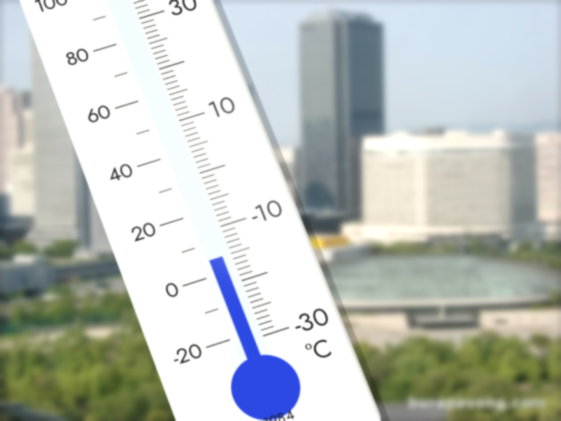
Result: -15; °C
